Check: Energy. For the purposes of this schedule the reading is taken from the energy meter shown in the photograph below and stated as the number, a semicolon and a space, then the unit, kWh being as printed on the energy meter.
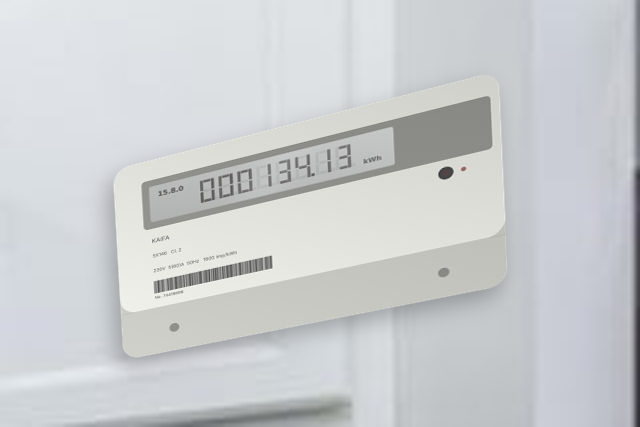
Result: 134.13; kWh
